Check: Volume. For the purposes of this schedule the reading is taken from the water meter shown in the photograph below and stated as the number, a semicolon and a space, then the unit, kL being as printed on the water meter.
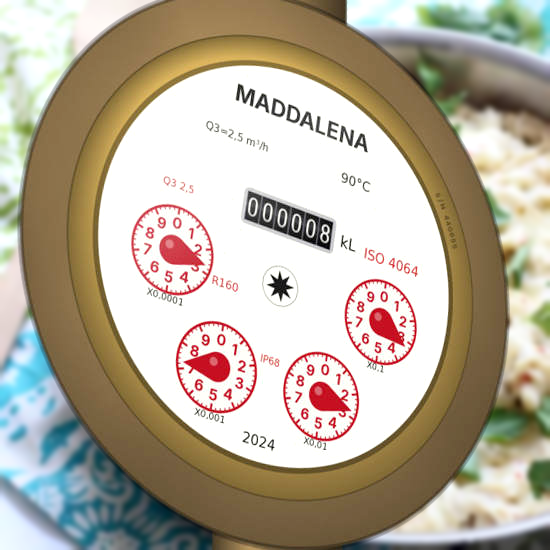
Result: 8.3272; kL
